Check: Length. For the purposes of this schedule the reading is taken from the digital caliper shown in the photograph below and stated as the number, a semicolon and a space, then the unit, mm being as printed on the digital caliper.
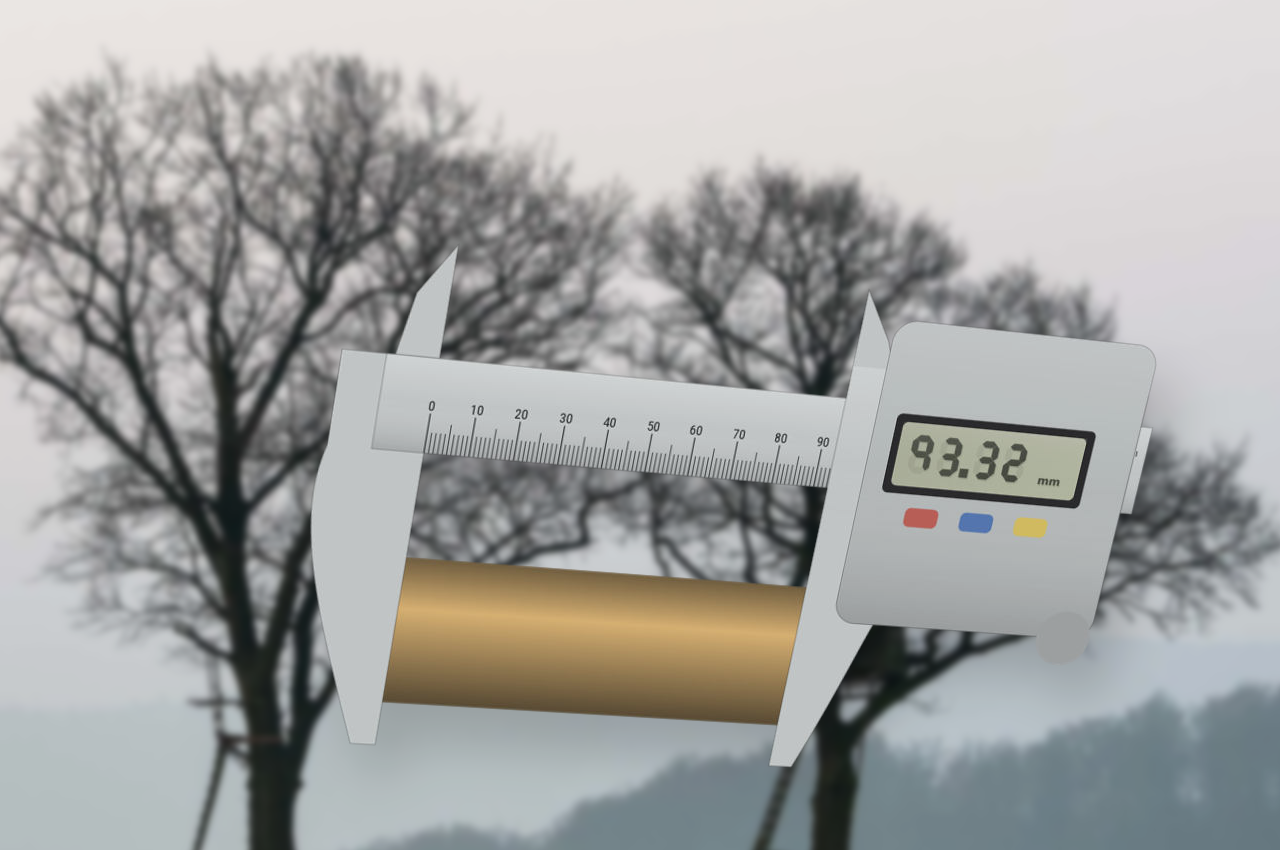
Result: 93.32; mm
